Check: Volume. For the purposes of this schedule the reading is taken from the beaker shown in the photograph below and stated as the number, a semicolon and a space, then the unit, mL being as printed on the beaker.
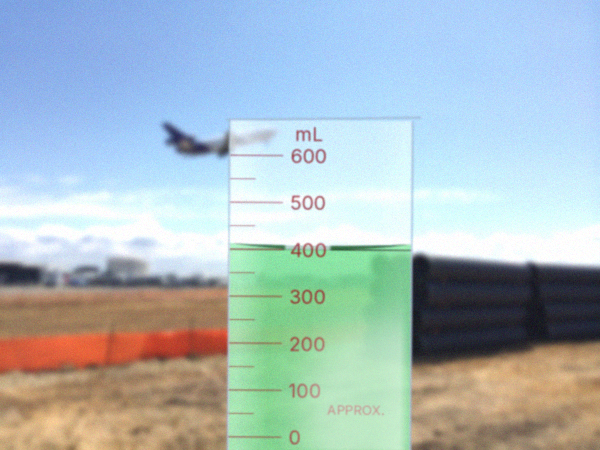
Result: 400; mL
